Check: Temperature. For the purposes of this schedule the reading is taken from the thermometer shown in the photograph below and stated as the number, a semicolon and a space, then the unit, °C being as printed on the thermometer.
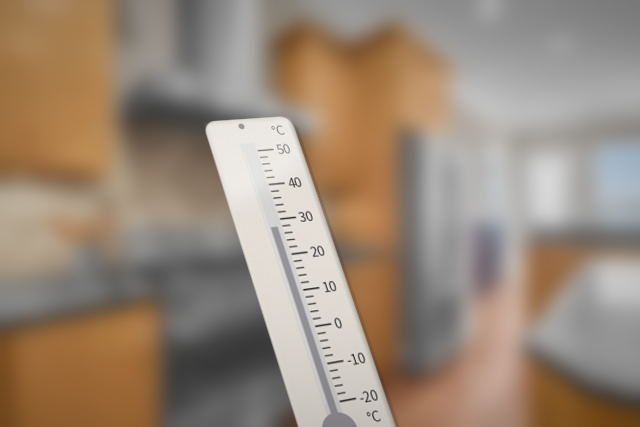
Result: 28; °C
